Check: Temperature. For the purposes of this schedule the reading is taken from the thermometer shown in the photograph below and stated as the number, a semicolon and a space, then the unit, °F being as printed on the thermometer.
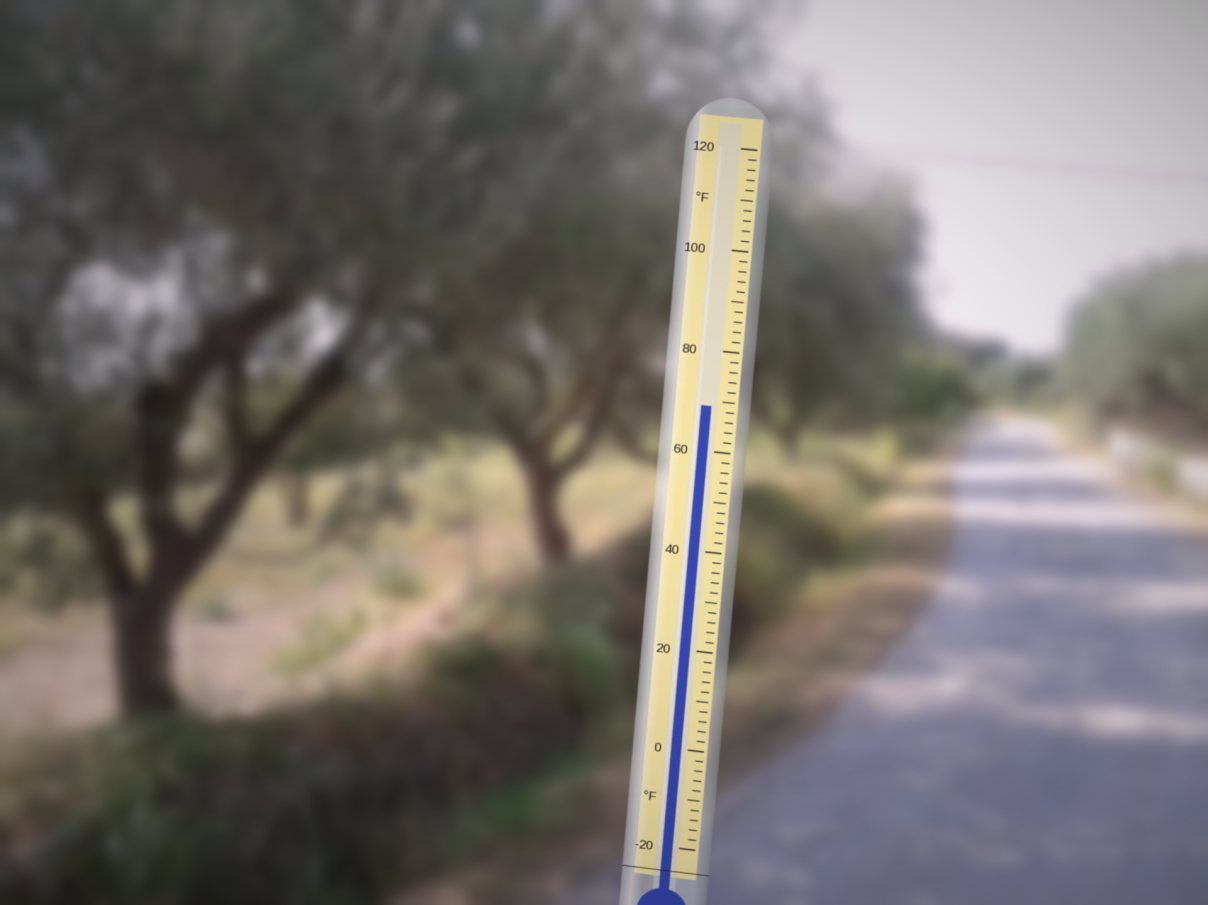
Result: 69; °F
